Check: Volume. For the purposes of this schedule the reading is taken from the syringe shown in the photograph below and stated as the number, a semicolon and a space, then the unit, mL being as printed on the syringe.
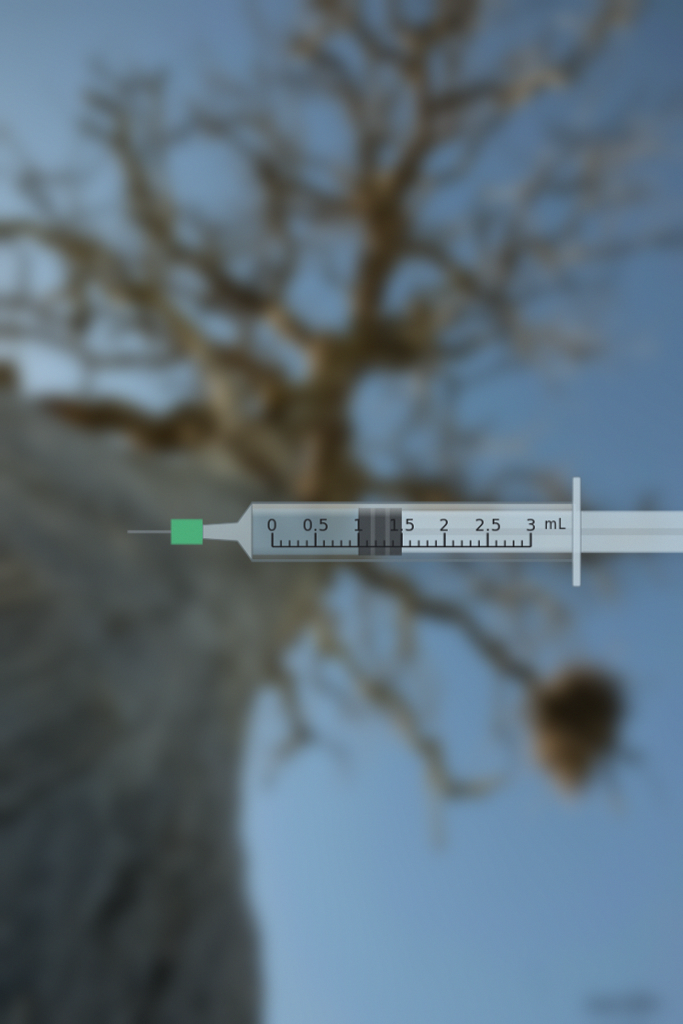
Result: 1; mL
